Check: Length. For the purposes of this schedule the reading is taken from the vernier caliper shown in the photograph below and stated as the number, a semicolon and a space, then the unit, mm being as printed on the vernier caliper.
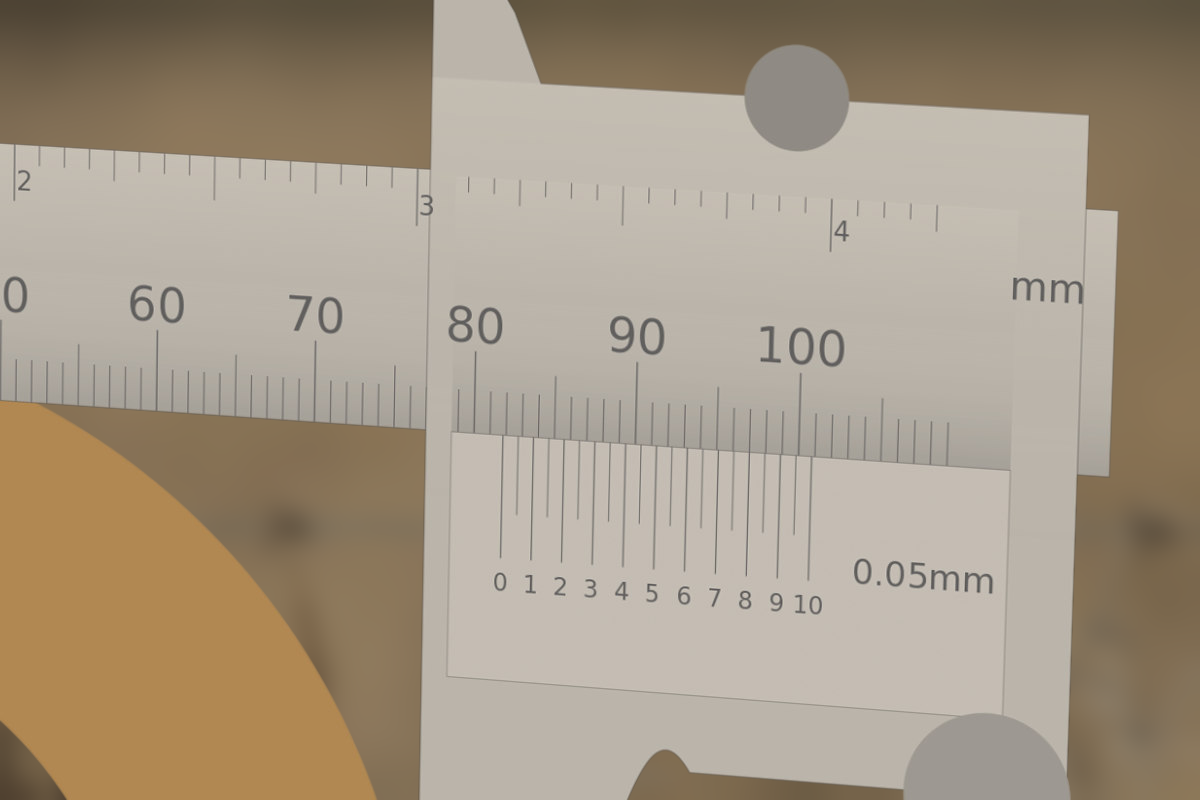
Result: 81.8; mm
